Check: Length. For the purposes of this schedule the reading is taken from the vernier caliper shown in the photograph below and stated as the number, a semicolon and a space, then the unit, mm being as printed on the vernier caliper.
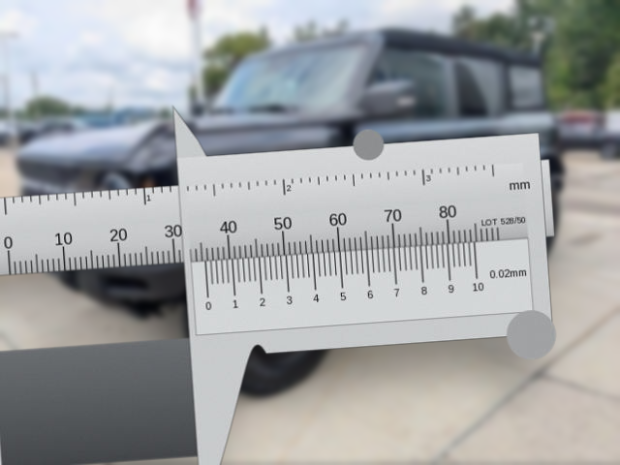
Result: 35.6; mm
